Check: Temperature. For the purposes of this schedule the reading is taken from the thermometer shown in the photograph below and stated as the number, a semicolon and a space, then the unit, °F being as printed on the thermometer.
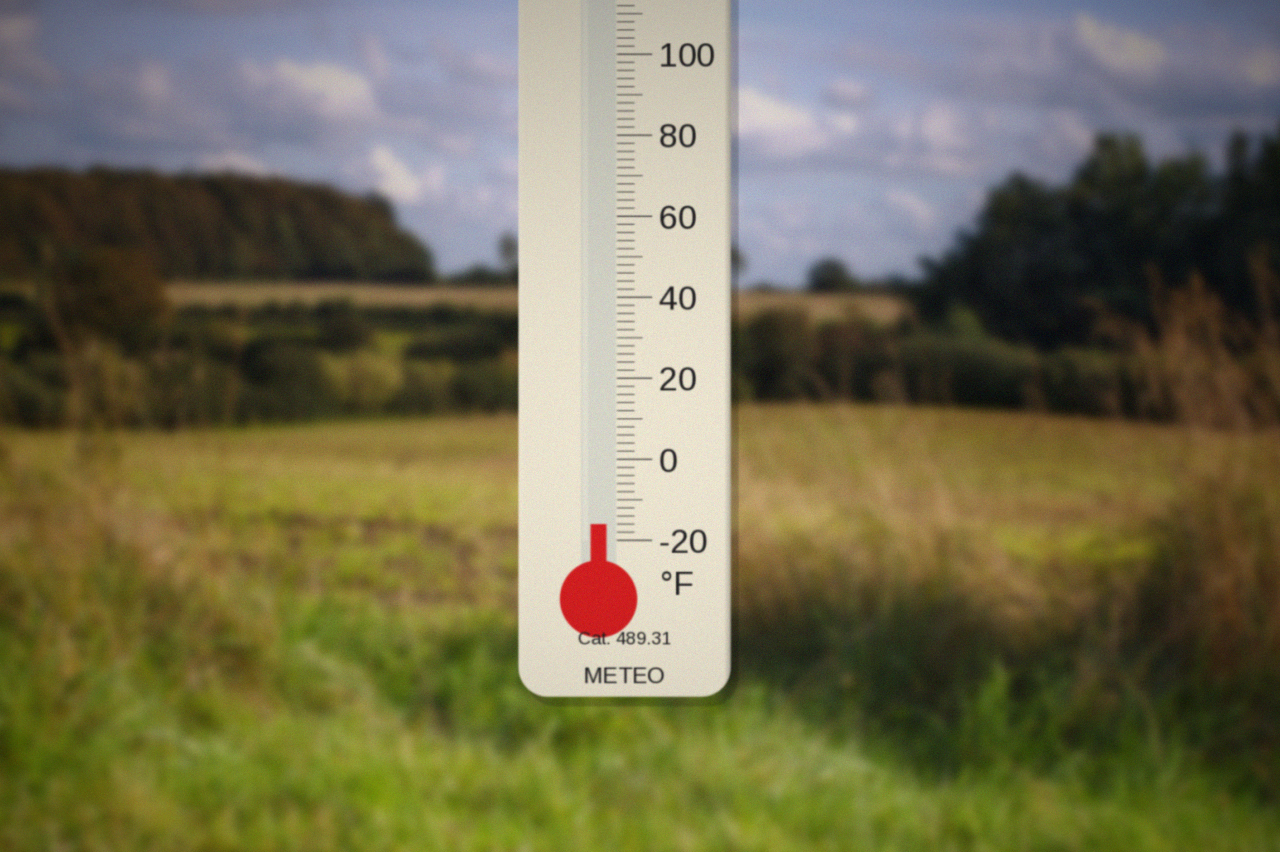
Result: -16; °F
